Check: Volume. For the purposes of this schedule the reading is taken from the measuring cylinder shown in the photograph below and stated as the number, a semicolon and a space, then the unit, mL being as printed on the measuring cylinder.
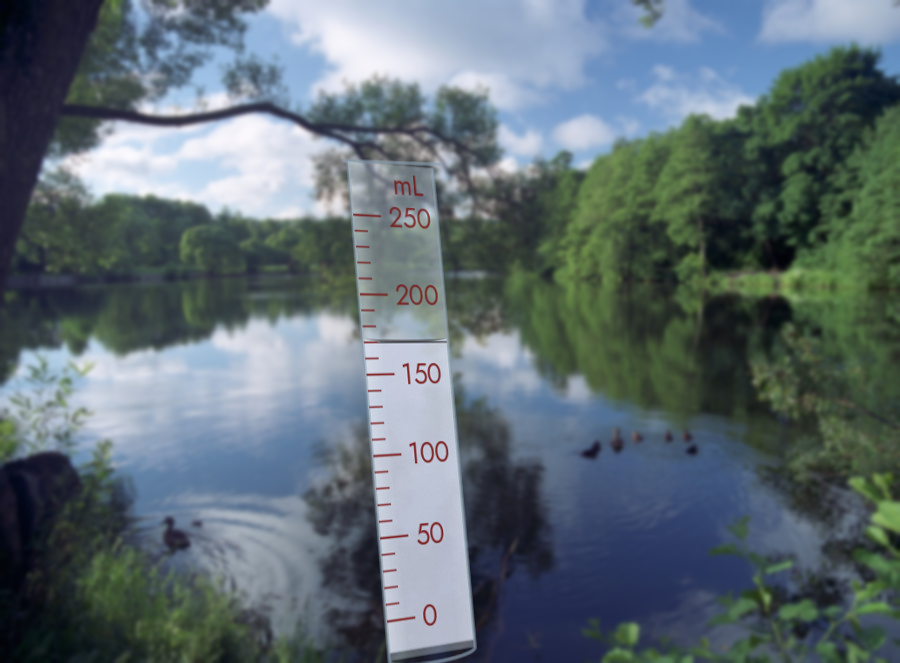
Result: 170; mL
